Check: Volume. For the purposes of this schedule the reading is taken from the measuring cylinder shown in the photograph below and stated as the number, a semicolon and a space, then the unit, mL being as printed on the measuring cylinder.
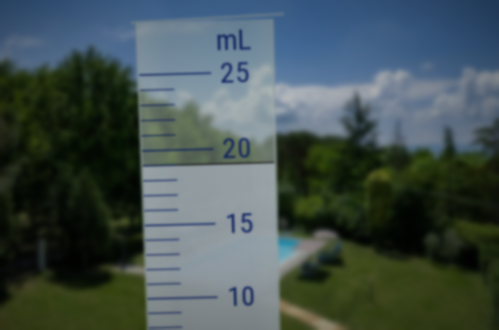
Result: 19; mL
